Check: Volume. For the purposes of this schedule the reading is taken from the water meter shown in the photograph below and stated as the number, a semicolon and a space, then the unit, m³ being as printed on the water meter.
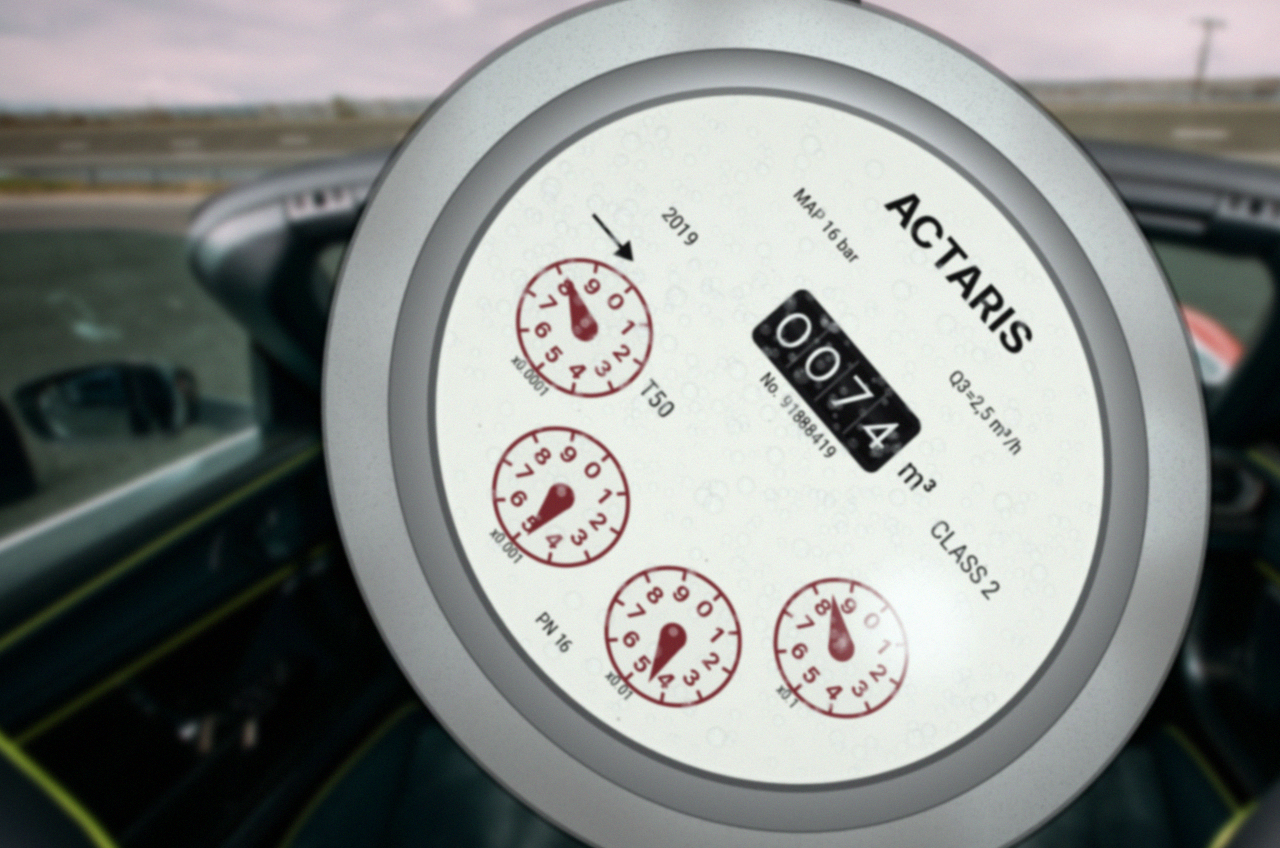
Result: 74.8448; m³
